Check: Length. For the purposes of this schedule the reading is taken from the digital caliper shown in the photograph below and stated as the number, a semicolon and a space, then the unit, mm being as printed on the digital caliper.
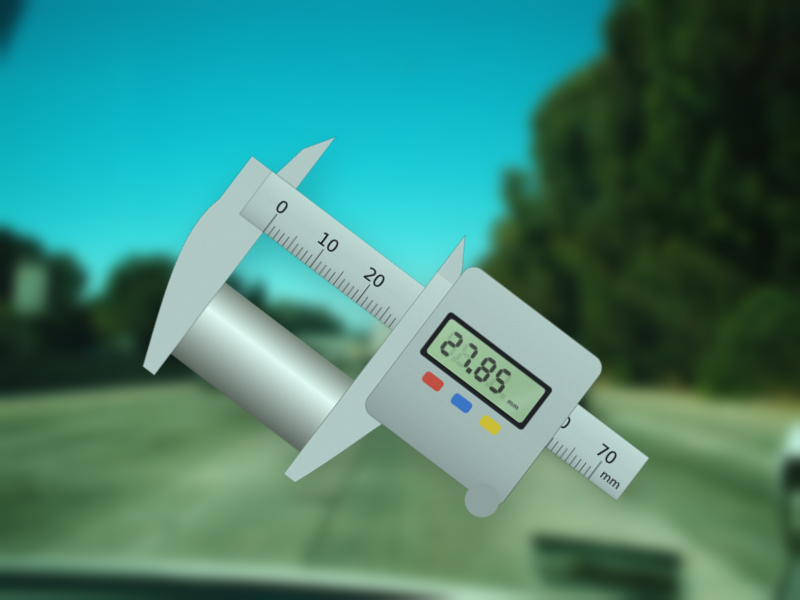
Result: 27.85; mm
